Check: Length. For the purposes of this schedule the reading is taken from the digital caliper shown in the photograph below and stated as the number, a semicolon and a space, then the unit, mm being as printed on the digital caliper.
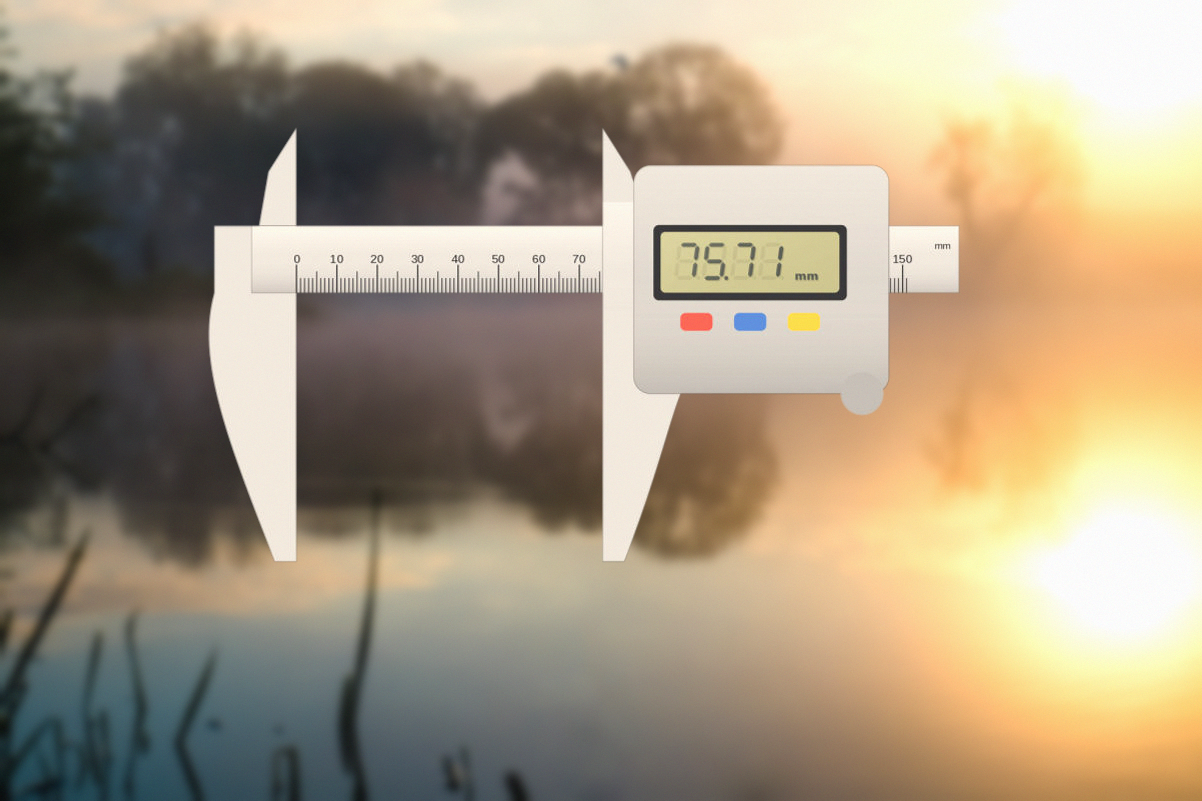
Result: 75.71; mm
